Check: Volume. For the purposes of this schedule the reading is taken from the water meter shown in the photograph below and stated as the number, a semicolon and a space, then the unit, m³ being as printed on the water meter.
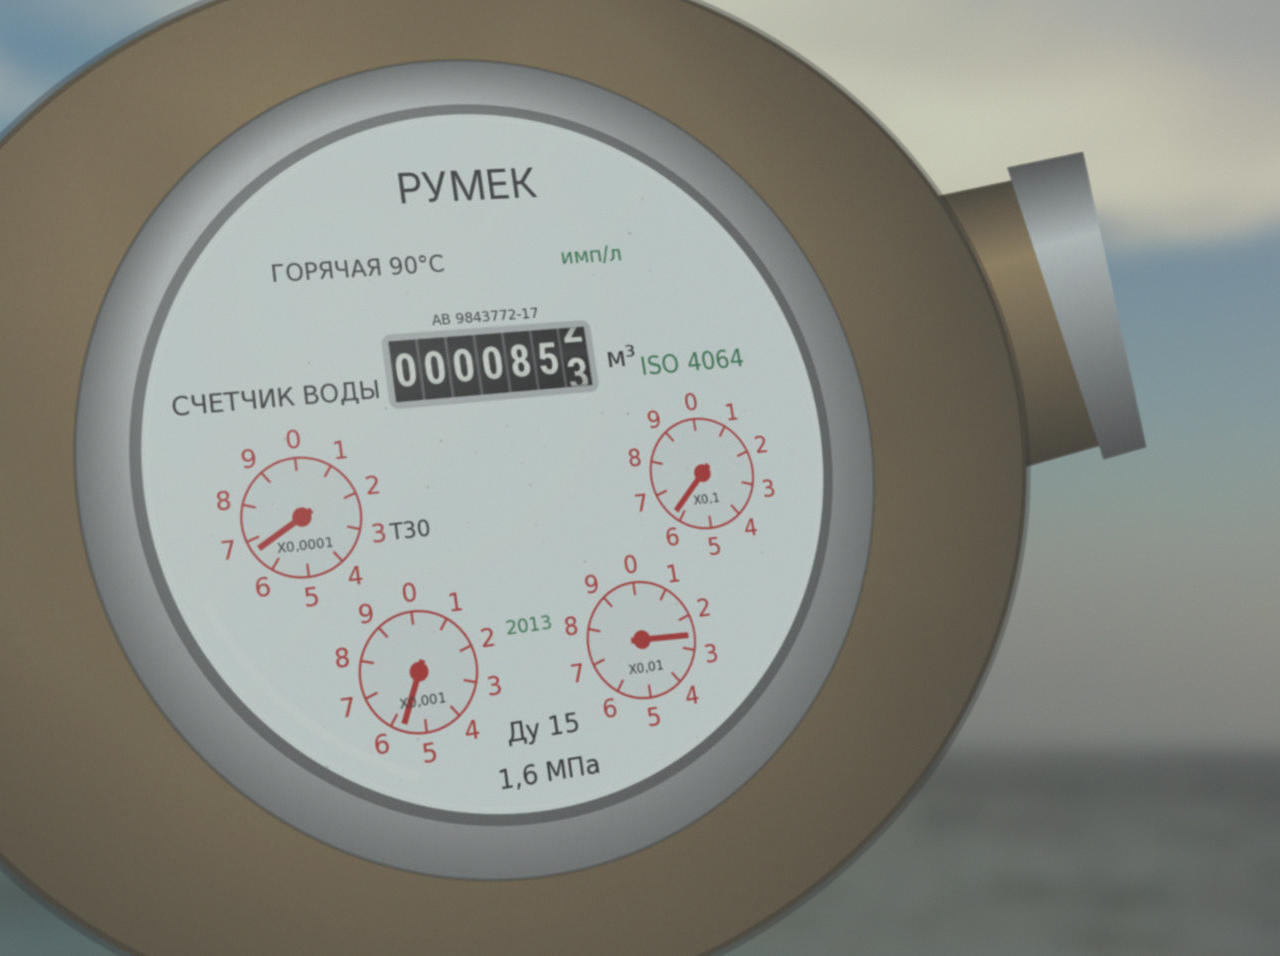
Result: 852.6256; m³
